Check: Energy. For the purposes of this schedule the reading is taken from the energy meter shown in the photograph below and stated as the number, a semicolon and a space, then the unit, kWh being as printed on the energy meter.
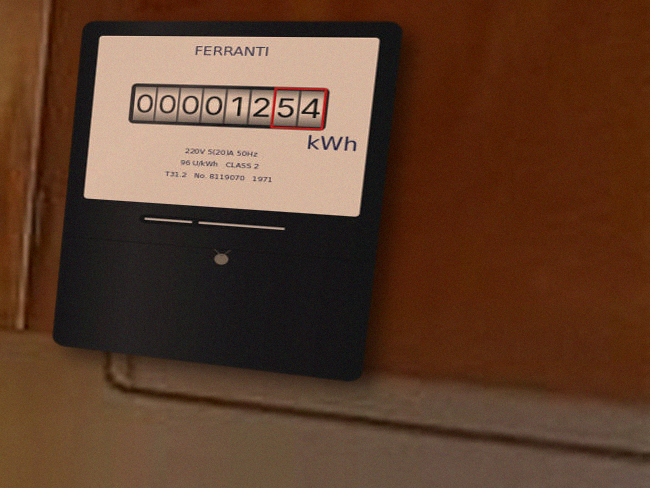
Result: 12.54; kWh
